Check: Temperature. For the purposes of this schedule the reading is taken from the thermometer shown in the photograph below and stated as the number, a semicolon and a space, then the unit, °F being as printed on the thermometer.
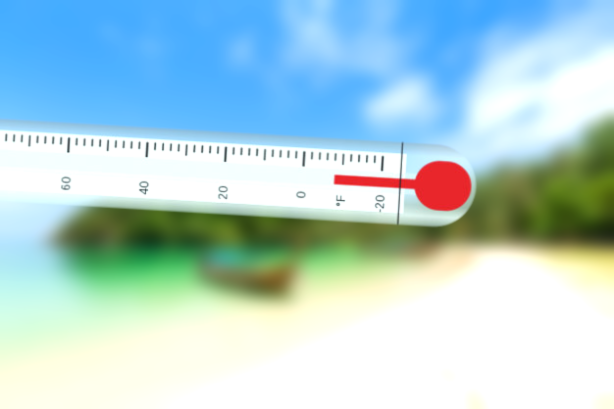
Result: -8; °F
